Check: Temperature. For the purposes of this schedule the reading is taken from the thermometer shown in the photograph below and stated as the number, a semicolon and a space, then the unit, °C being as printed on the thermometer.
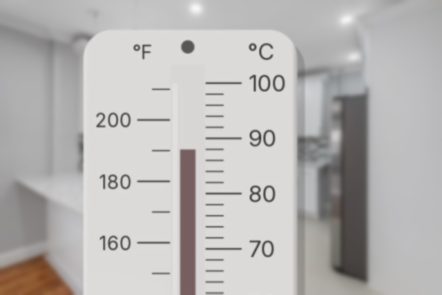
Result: 88; °C
